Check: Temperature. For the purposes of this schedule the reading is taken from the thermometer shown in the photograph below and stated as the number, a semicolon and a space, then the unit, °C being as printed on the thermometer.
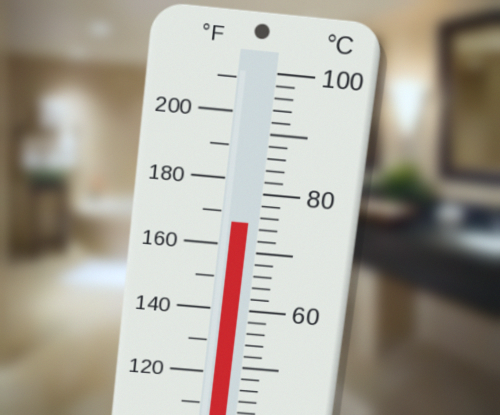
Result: 75; °C
